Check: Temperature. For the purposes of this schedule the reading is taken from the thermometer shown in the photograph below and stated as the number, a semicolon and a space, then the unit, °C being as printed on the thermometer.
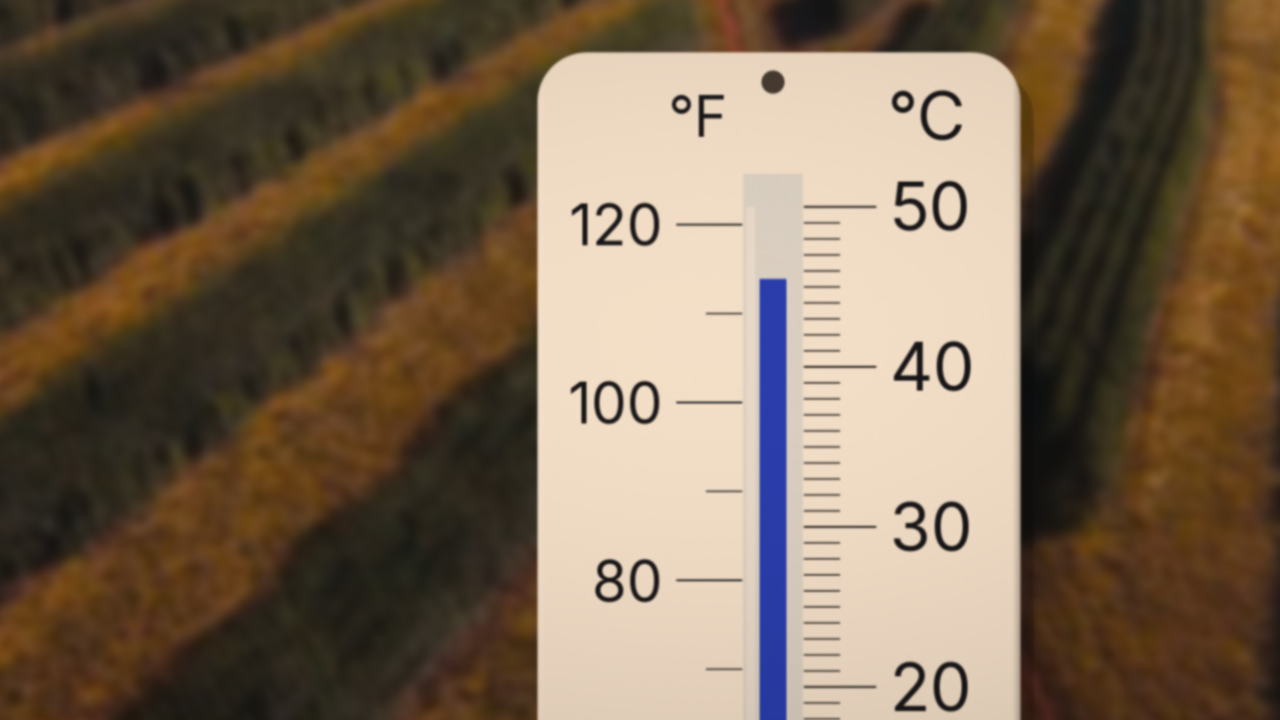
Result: 45.5; °C
